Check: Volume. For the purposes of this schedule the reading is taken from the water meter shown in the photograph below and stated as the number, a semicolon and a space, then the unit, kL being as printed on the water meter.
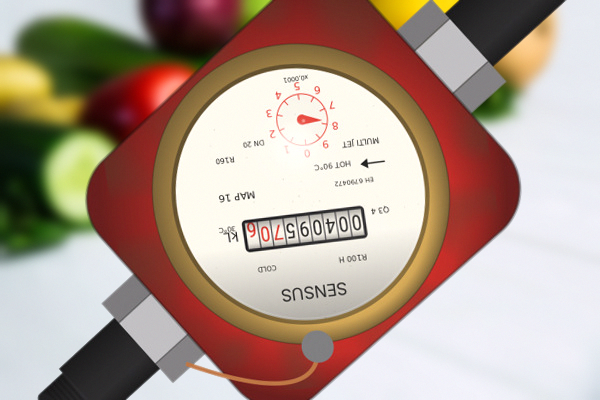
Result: 4095.7057; kL
